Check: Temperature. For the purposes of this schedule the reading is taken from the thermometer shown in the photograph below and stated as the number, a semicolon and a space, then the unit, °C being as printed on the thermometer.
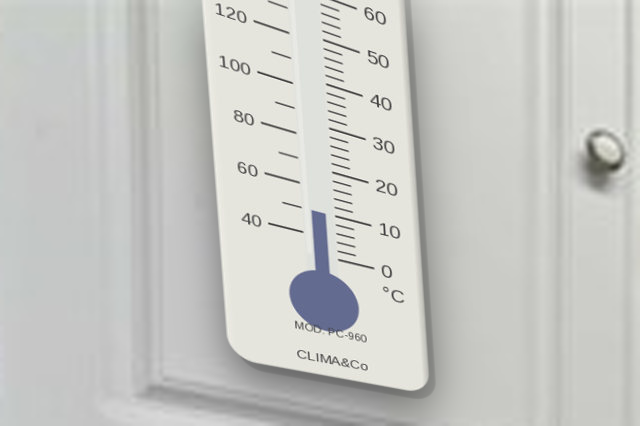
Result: 10; °C
